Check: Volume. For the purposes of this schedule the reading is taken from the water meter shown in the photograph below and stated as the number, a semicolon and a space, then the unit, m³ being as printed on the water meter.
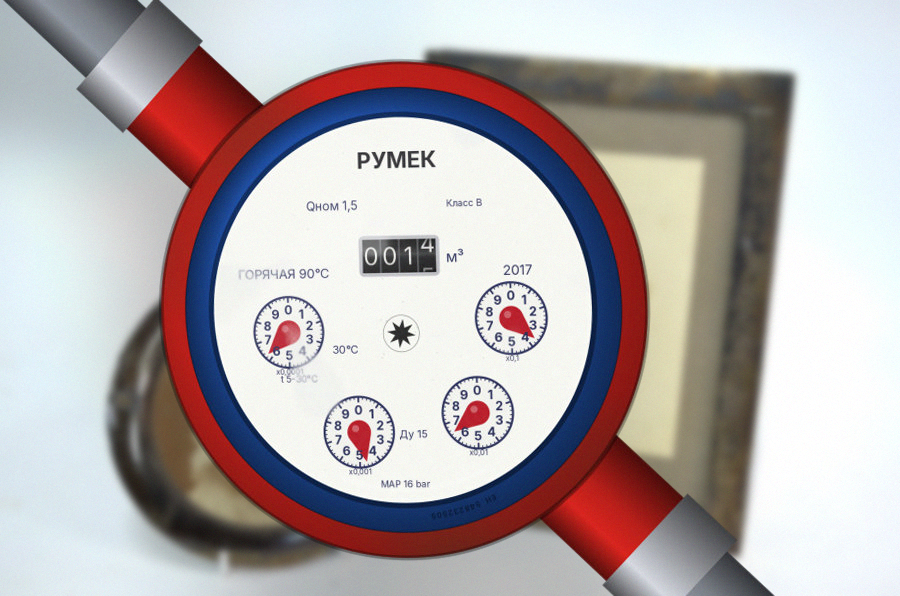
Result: 14.3646; m³
